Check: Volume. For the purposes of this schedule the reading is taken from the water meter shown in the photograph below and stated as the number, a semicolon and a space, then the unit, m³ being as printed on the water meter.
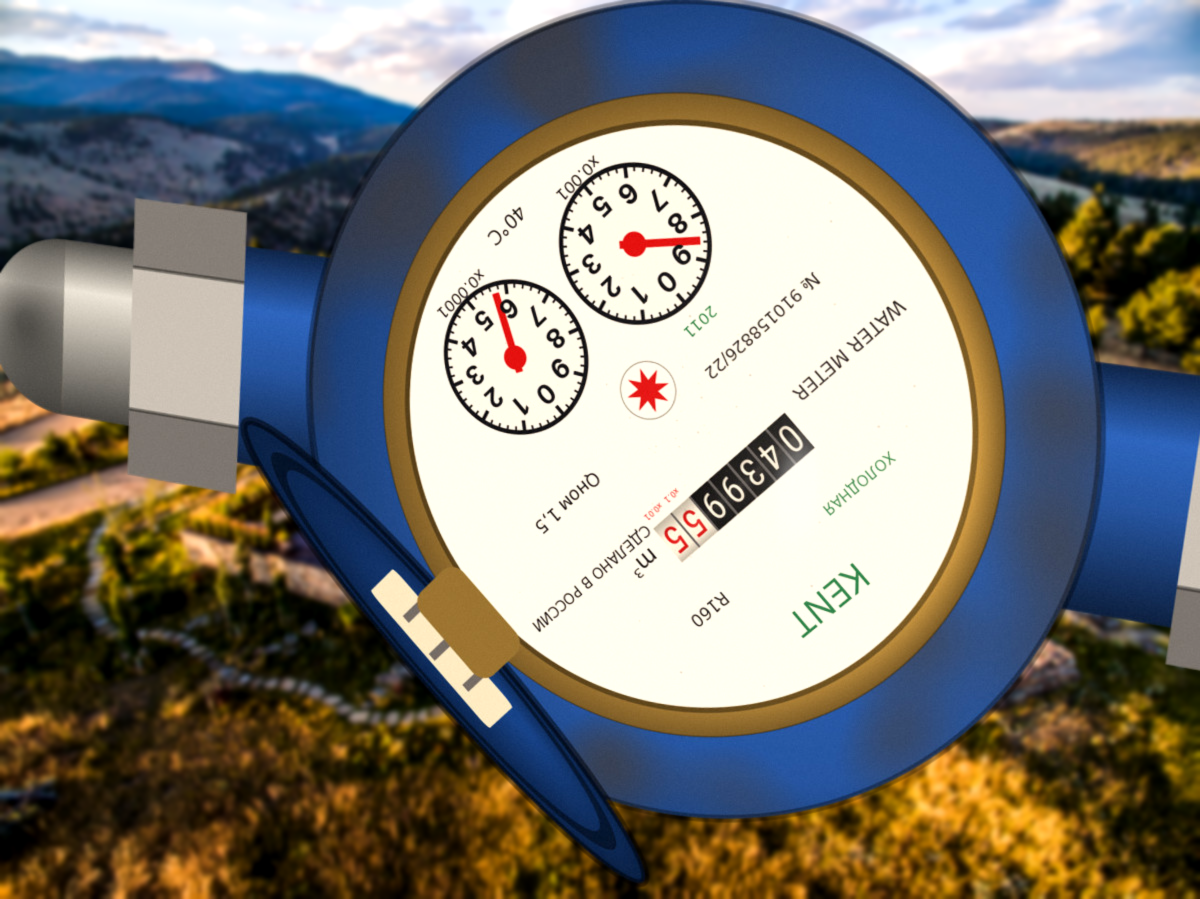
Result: 4399.5585; m³
